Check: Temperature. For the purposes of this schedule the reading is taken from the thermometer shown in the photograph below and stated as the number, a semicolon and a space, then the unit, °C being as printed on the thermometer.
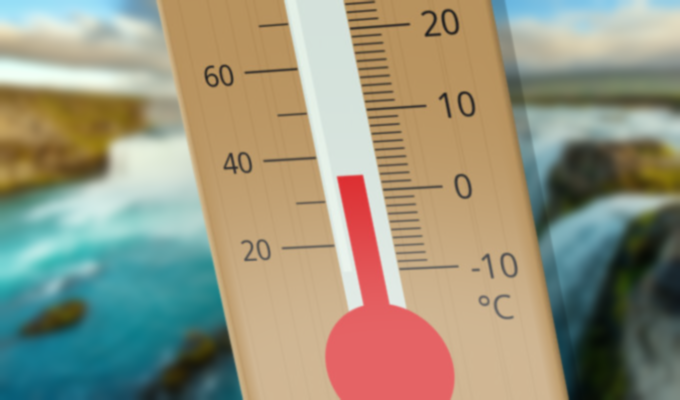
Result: 2; °C
